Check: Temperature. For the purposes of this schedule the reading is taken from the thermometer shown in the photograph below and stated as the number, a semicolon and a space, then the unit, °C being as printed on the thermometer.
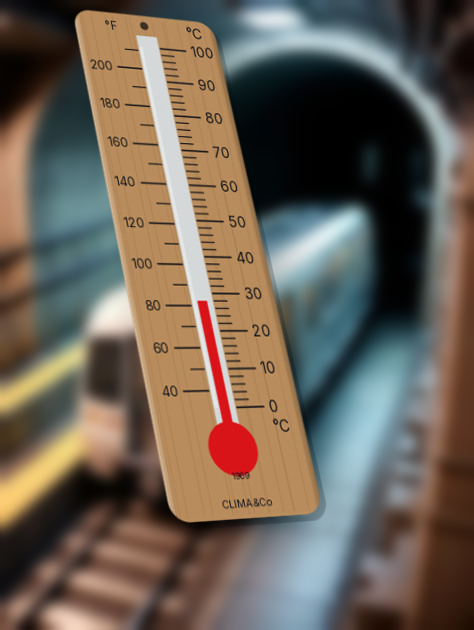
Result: 28; °C
